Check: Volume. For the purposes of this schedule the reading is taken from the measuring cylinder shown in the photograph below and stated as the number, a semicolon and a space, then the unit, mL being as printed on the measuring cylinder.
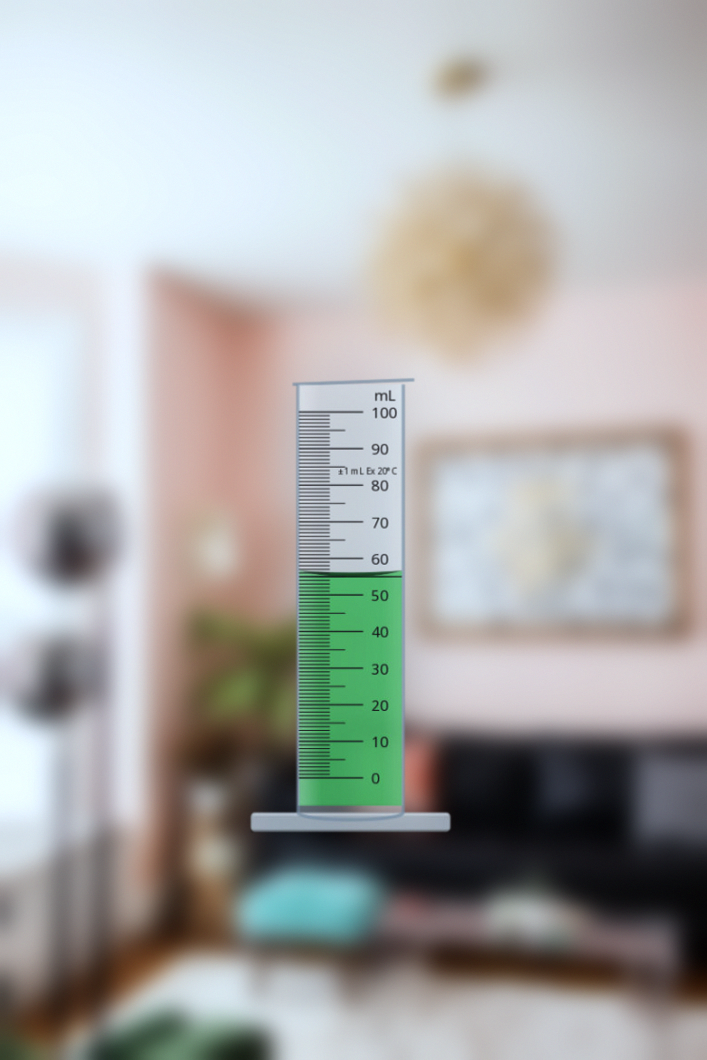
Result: 55; mL
